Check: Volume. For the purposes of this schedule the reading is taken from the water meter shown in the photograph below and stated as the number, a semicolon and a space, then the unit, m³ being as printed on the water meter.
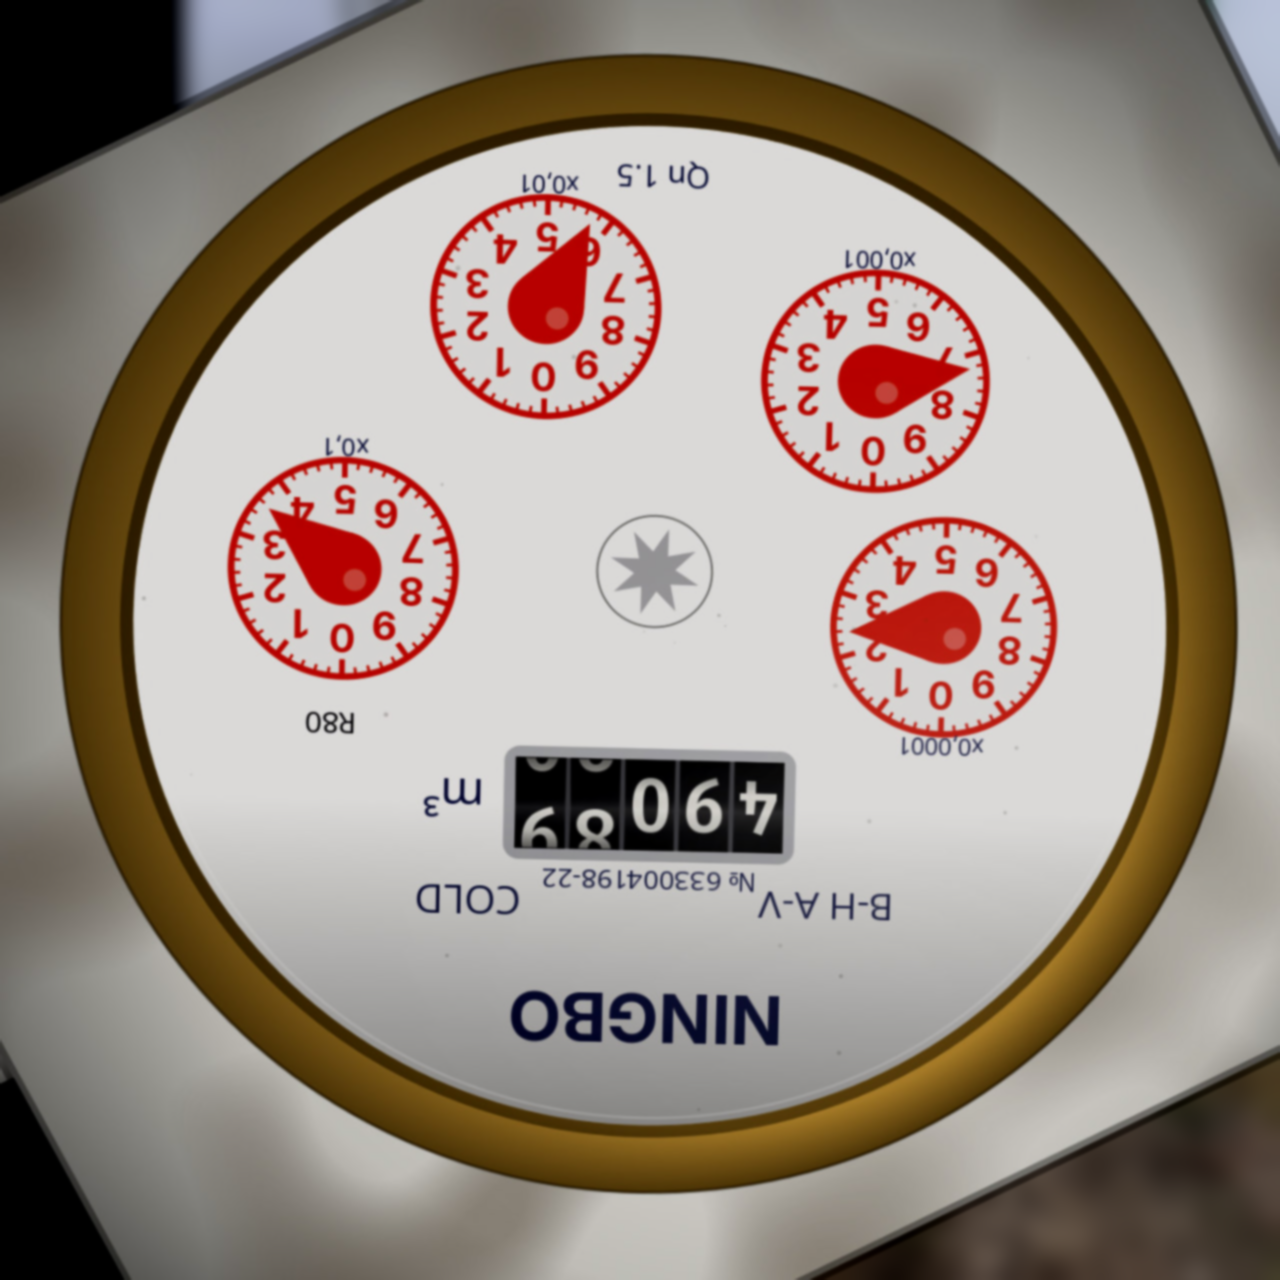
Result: 49089.3572; m³
